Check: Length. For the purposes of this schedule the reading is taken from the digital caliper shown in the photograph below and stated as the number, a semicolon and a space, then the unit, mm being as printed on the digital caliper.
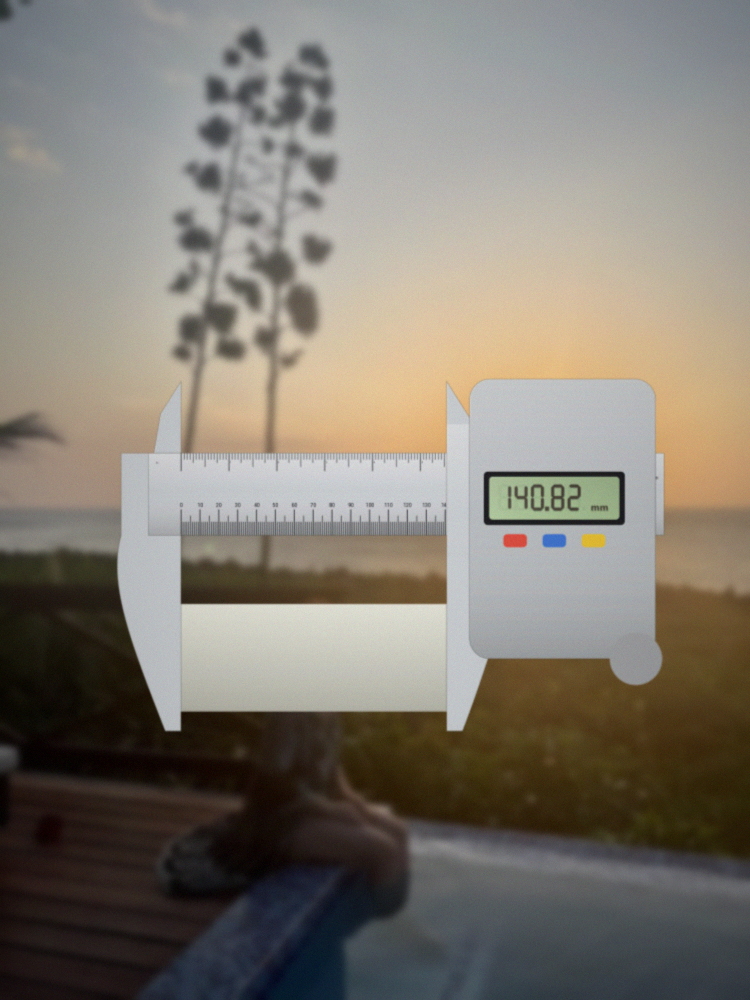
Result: 140.82; mm
